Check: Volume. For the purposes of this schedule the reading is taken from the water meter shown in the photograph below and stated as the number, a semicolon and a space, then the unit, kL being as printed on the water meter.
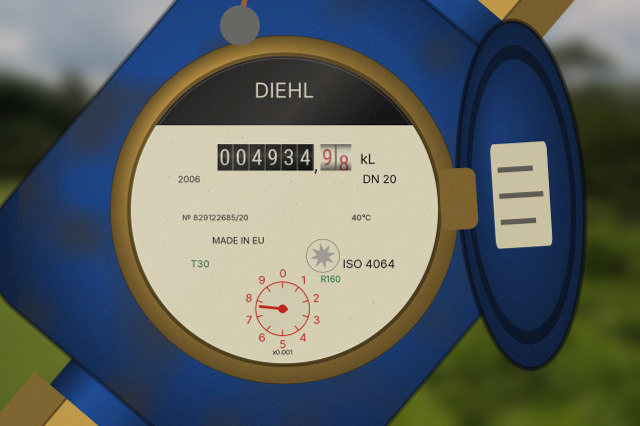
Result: 4934.977; kL
